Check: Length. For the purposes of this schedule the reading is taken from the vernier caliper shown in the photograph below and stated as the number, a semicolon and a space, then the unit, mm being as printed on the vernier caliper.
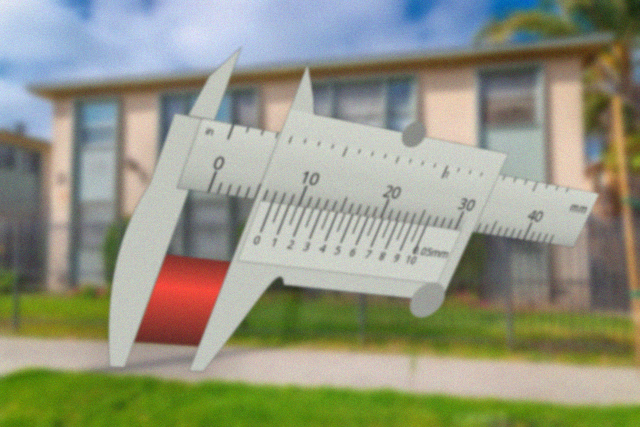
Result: 7.0; mm
